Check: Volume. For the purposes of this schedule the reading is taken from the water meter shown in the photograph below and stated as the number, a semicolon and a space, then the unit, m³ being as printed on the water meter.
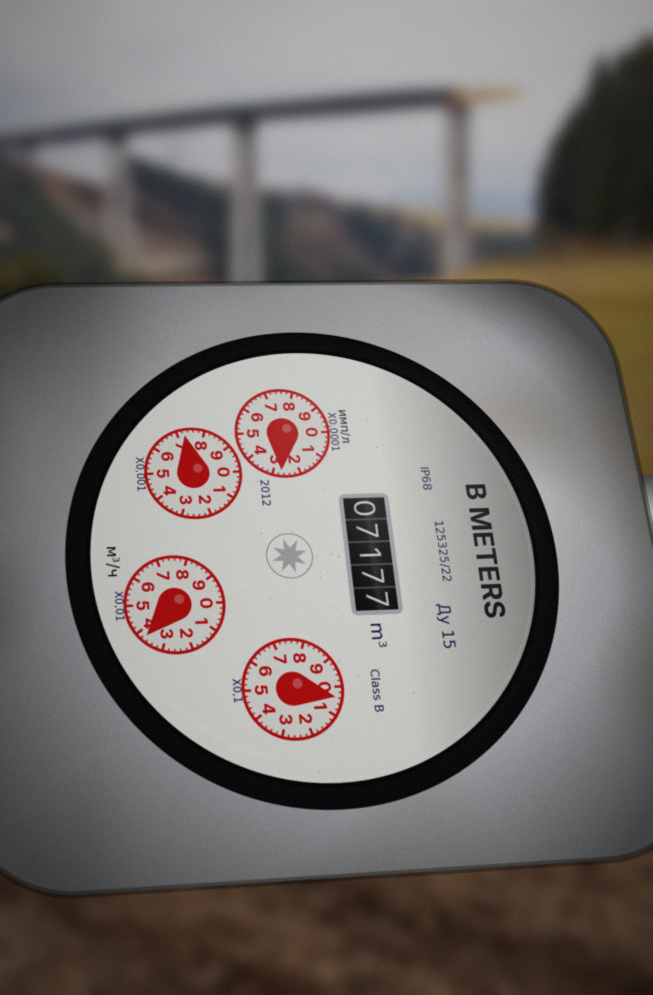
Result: 7177.0372; m³
